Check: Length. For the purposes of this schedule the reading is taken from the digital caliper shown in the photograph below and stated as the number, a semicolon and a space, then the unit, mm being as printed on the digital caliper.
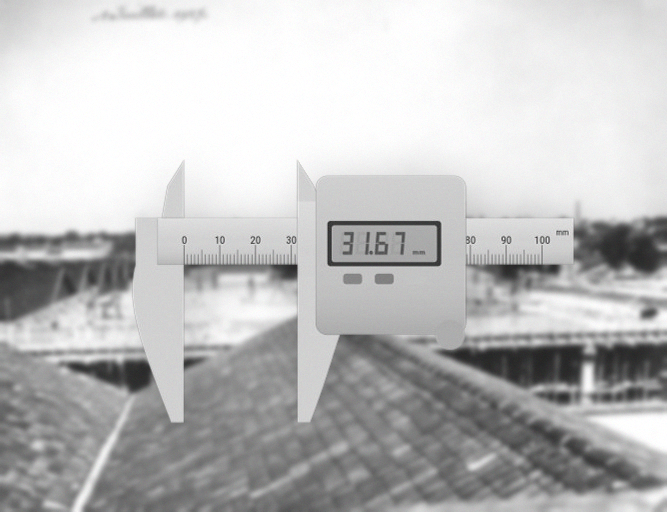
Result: 31.67; mm
